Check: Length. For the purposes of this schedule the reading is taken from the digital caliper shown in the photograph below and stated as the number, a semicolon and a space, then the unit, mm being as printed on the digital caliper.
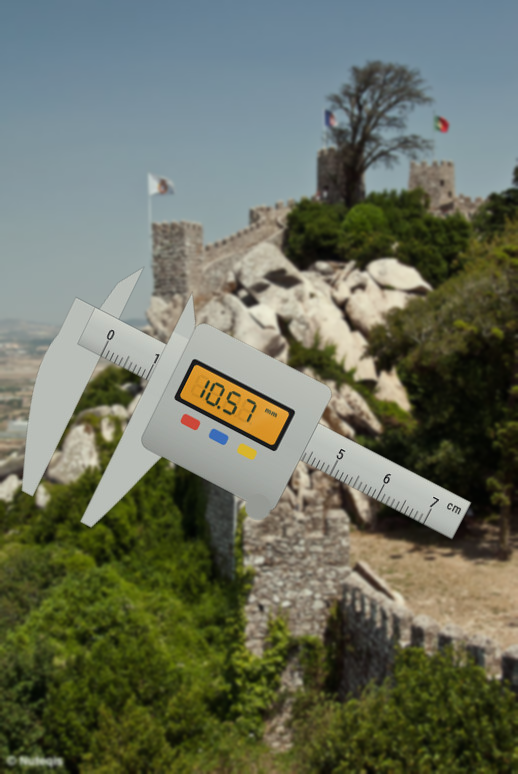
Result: 10.57; mm
